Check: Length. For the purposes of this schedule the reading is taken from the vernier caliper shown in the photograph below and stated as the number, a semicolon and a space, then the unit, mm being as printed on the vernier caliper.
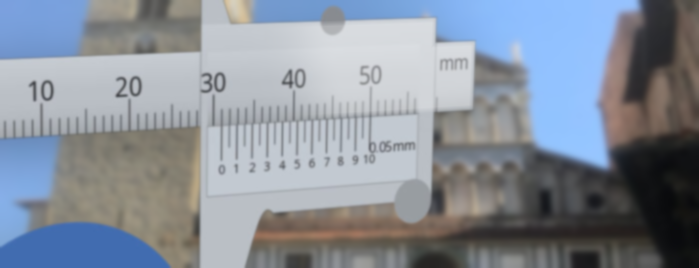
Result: 31.0; mm
